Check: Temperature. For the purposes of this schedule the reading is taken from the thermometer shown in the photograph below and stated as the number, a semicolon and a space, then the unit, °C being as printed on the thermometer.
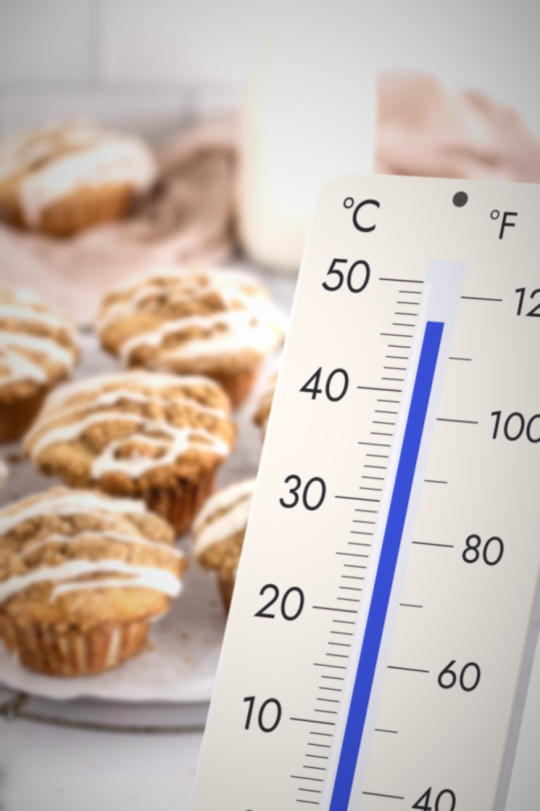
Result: 46.5; °C
